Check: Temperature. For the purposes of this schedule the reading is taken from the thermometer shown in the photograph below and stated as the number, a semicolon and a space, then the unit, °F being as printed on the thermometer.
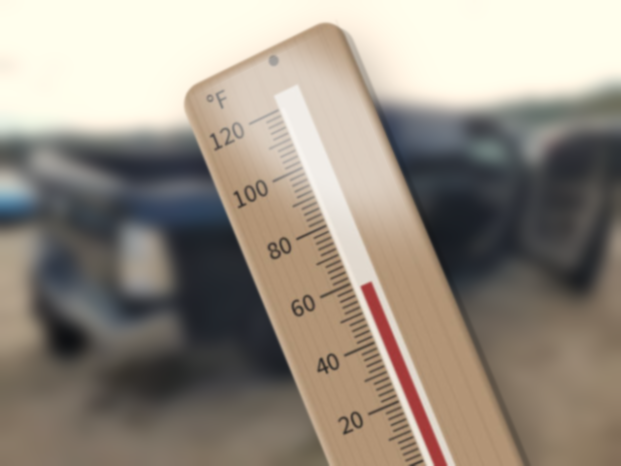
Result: 58; °F
